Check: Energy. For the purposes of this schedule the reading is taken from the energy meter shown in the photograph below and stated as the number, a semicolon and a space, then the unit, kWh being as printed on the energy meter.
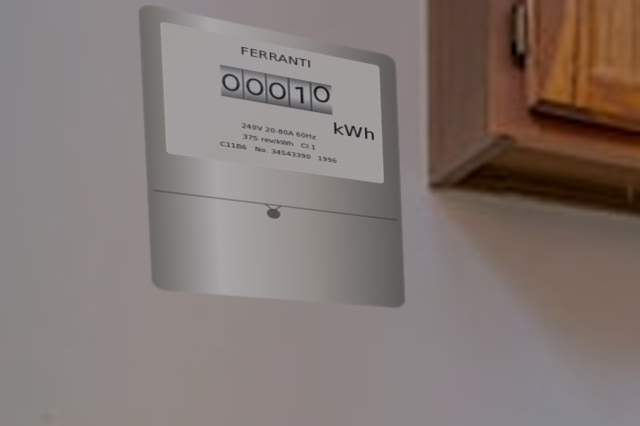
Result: 10; kWh
